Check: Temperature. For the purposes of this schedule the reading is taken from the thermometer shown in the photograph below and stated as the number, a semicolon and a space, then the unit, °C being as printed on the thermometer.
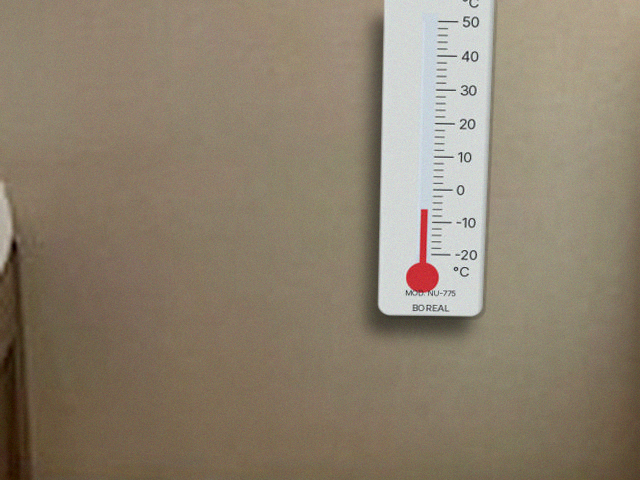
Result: -6; °C
